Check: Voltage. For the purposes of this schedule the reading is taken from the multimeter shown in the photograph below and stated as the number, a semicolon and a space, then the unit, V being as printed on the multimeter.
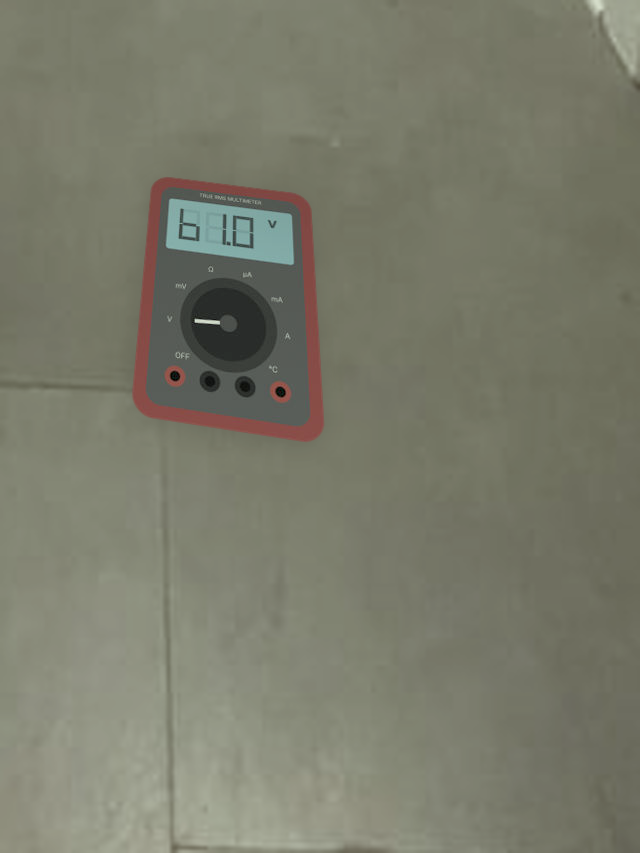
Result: 61.0; V
